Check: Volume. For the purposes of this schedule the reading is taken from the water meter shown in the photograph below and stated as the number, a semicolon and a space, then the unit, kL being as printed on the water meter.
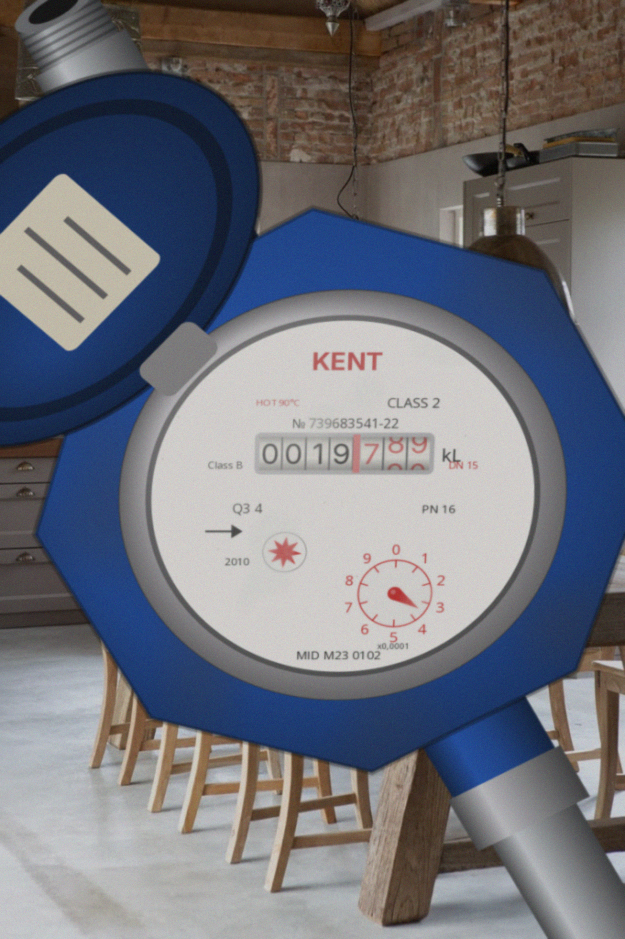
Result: 19.7893; kL
